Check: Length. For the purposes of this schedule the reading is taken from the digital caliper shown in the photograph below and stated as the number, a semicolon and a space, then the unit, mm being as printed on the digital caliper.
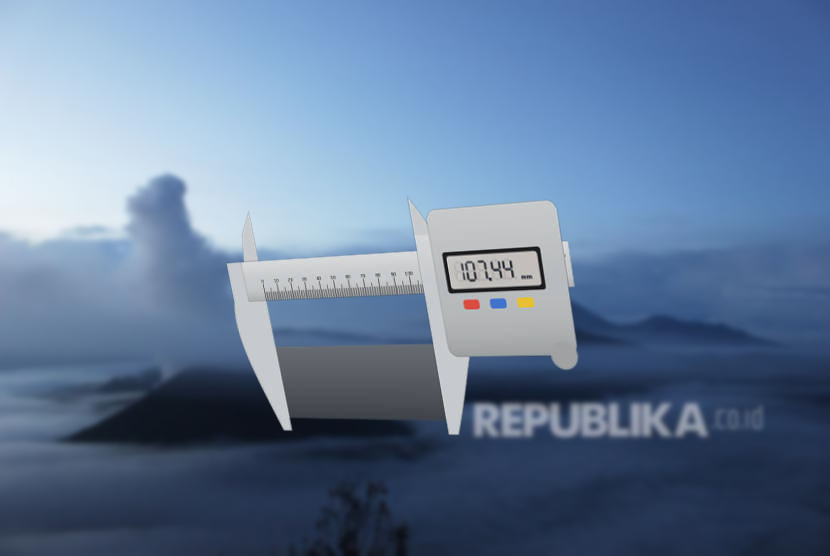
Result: 107.44; mm
